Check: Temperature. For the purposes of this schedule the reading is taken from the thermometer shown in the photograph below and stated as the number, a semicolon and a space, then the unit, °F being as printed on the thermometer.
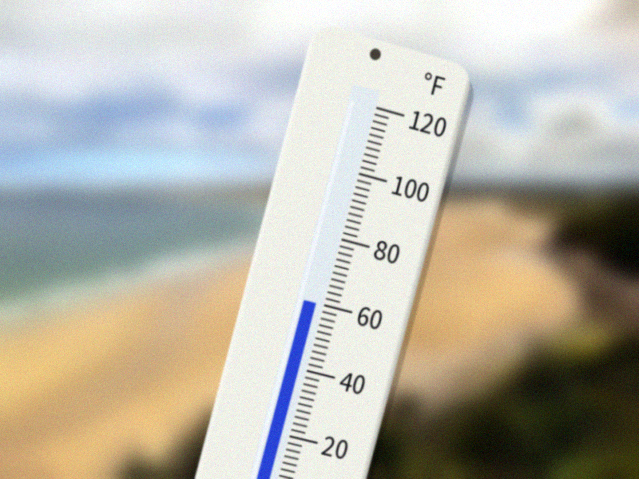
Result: 60; °F
